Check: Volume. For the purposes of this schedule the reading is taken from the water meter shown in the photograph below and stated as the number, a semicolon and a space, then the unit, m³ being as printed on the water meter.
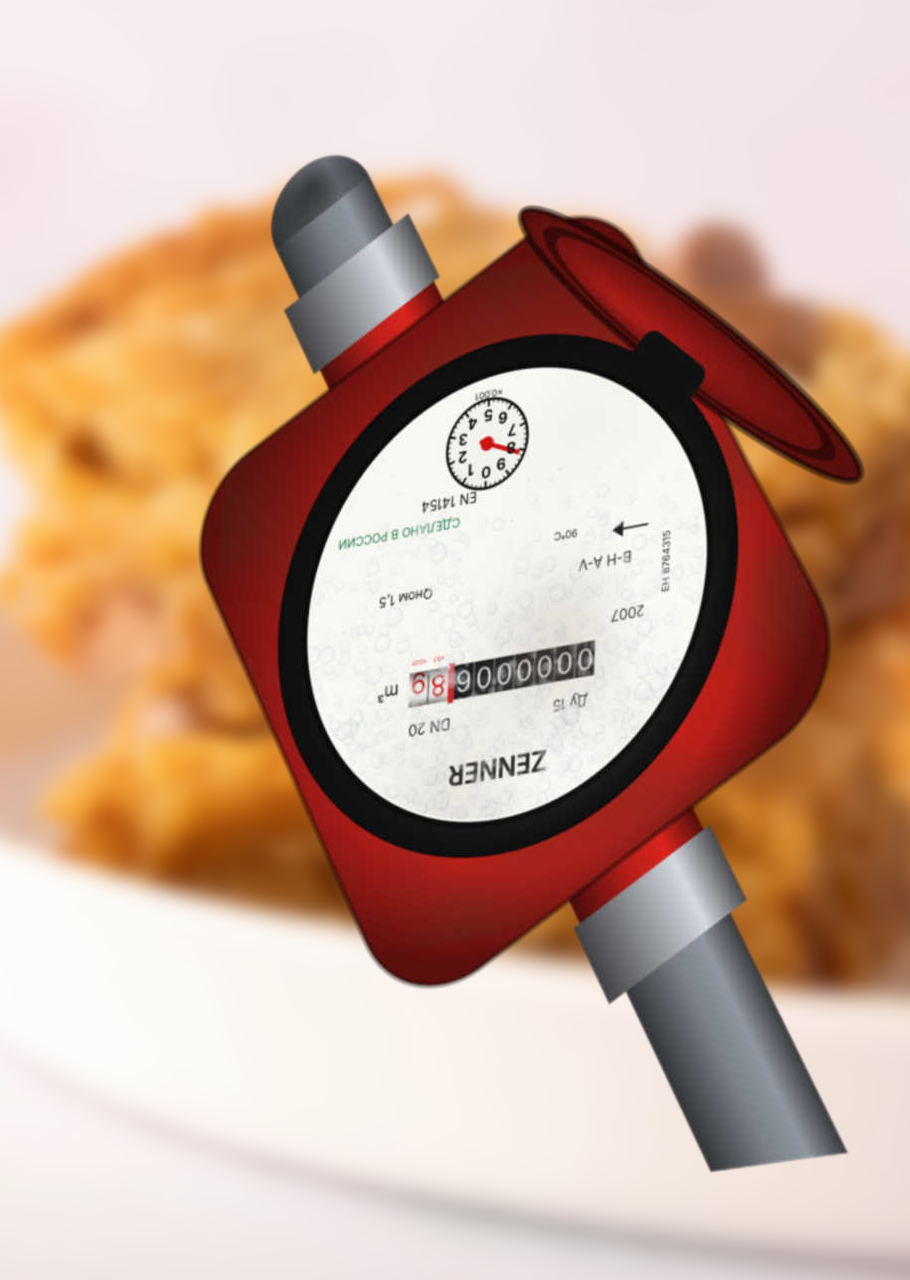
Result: 6.888; m³
